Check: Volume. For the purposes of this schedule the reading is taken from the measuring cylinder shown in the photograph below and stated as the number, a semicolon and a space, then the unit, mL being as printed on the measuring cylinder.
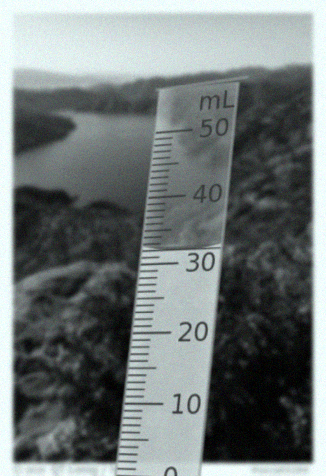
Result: 32; mL
